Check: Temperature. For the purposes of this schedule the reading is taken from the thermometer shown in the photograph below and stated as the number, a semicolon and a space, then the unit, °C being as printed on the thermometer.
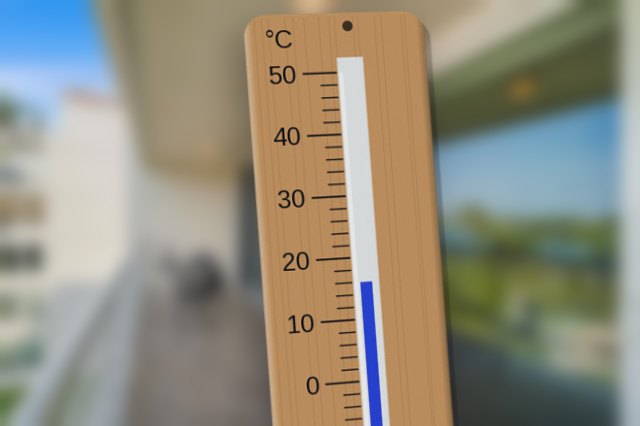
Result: 16; °C
